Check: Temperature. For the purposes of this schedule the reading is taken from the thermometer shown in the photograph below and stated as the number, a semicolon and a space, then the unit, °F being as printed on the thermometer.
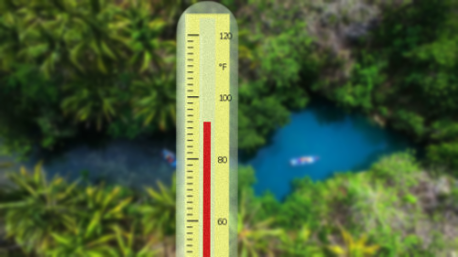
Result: 92; °F
